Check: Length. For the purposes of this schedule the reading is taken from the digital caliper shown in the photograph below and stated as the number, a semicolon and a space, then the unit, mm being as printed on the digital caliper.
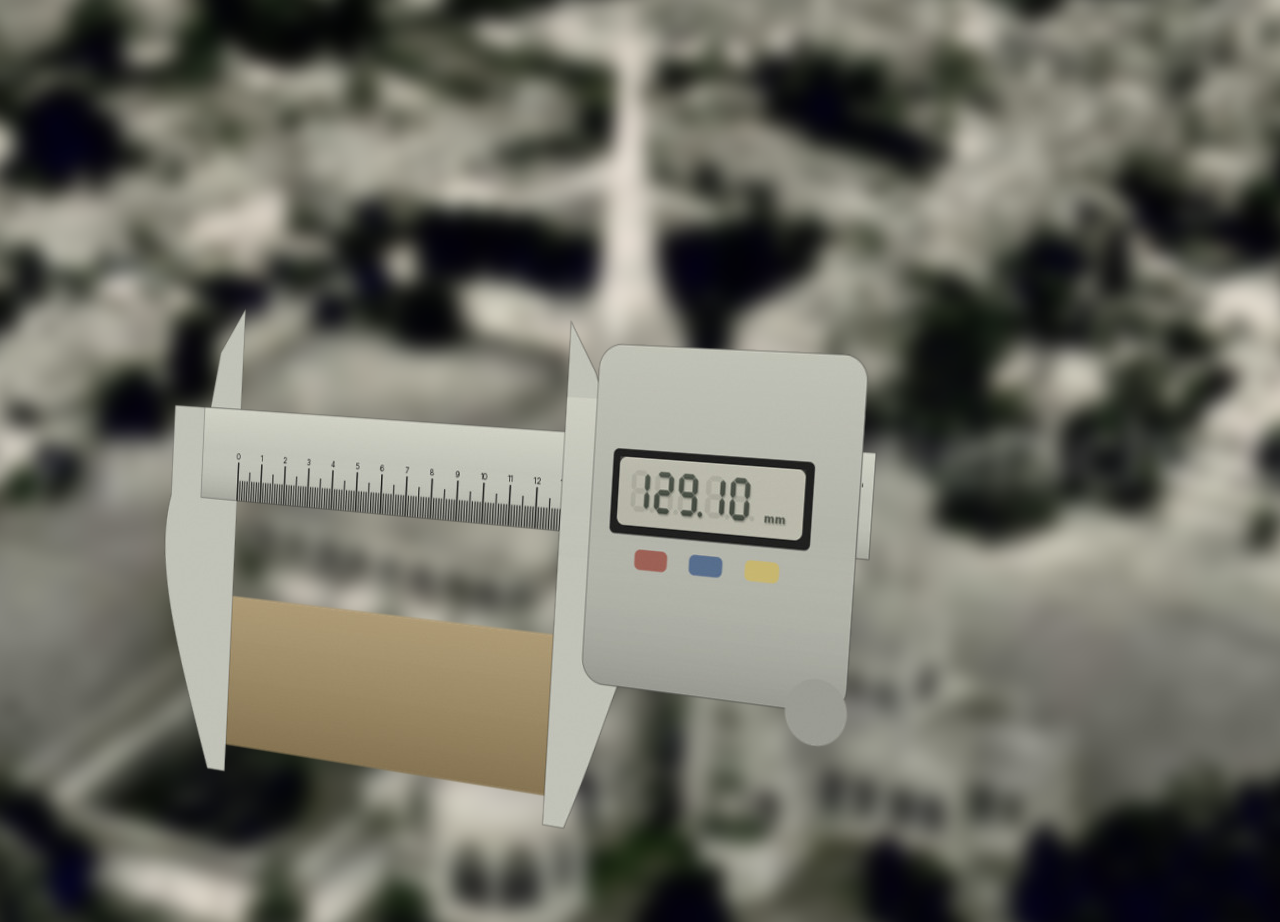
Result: 129.10; mm
